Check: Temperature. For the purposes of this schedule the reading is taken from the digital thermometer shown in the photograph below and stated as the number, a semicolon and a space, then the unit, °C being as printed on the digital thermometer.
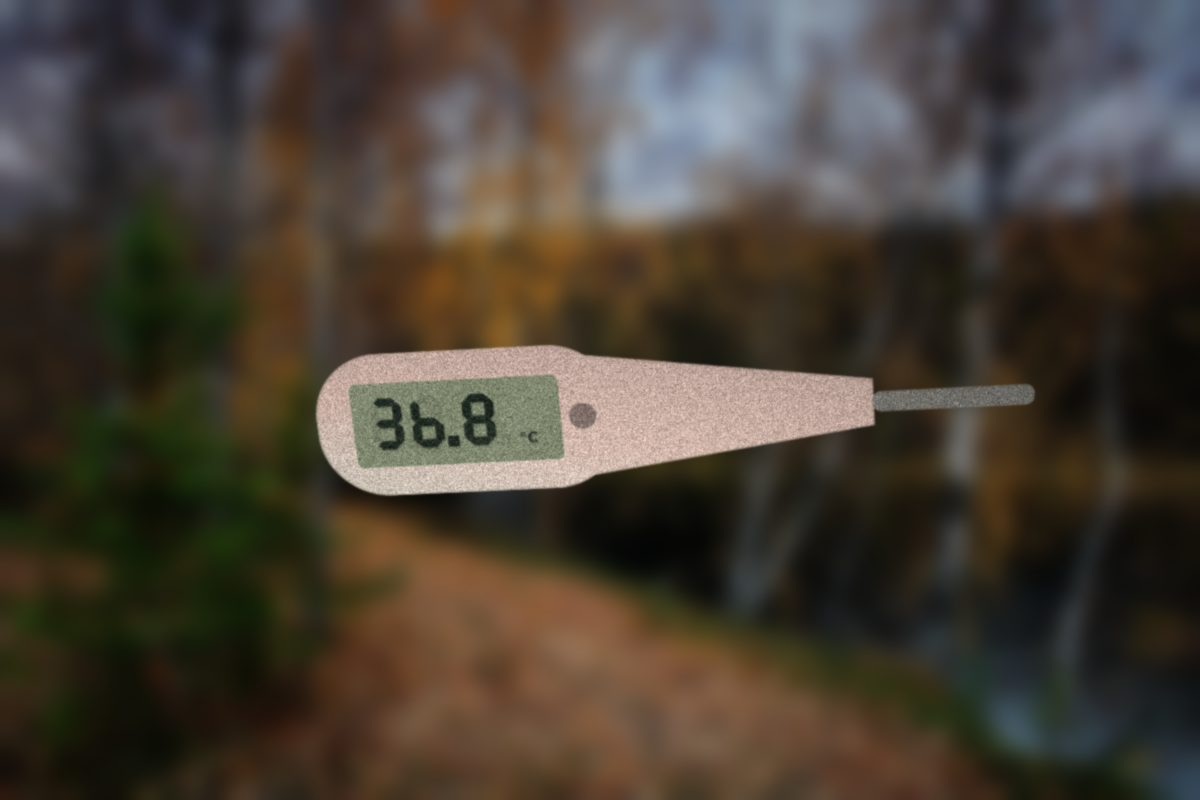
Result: 36.8; °C
